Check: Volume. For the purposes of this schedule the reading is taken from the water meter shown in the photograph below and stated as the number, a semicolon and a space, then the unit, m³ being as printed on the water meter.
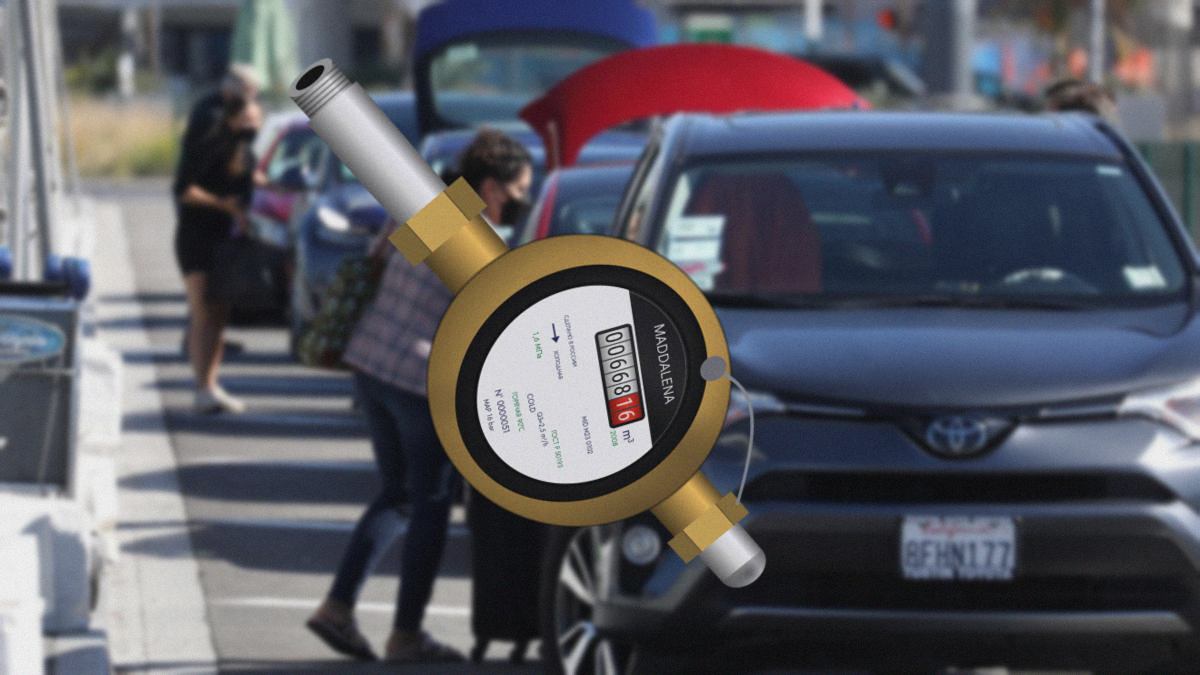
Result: 668.16; m³
